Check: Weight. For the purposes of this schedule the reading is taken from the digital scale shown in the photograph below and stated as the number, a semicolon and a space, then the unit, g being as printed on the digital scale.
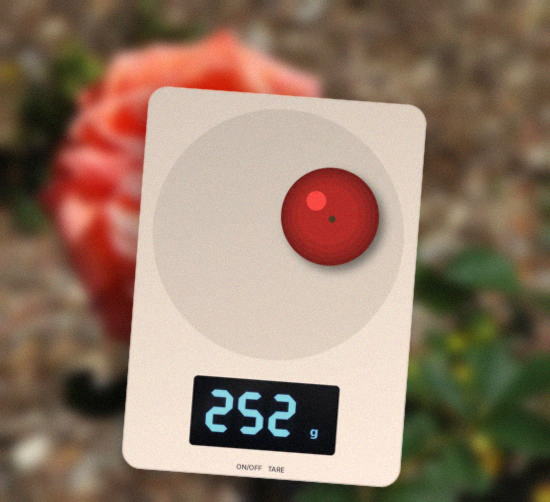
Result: 252; g
